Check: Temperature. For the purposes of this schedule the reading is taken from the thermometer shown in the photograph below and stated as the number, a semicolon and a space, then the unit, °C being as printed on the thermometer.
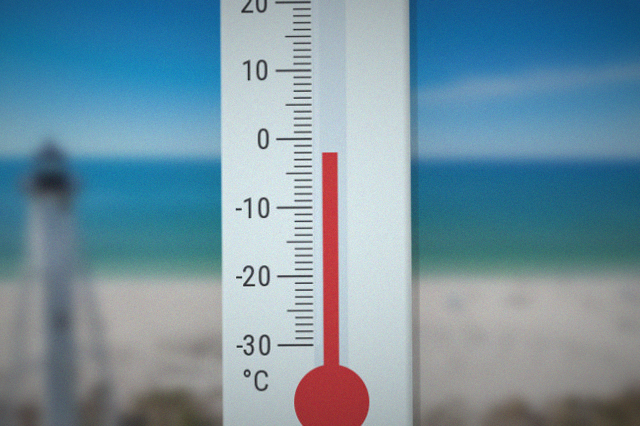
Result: -2; °C
